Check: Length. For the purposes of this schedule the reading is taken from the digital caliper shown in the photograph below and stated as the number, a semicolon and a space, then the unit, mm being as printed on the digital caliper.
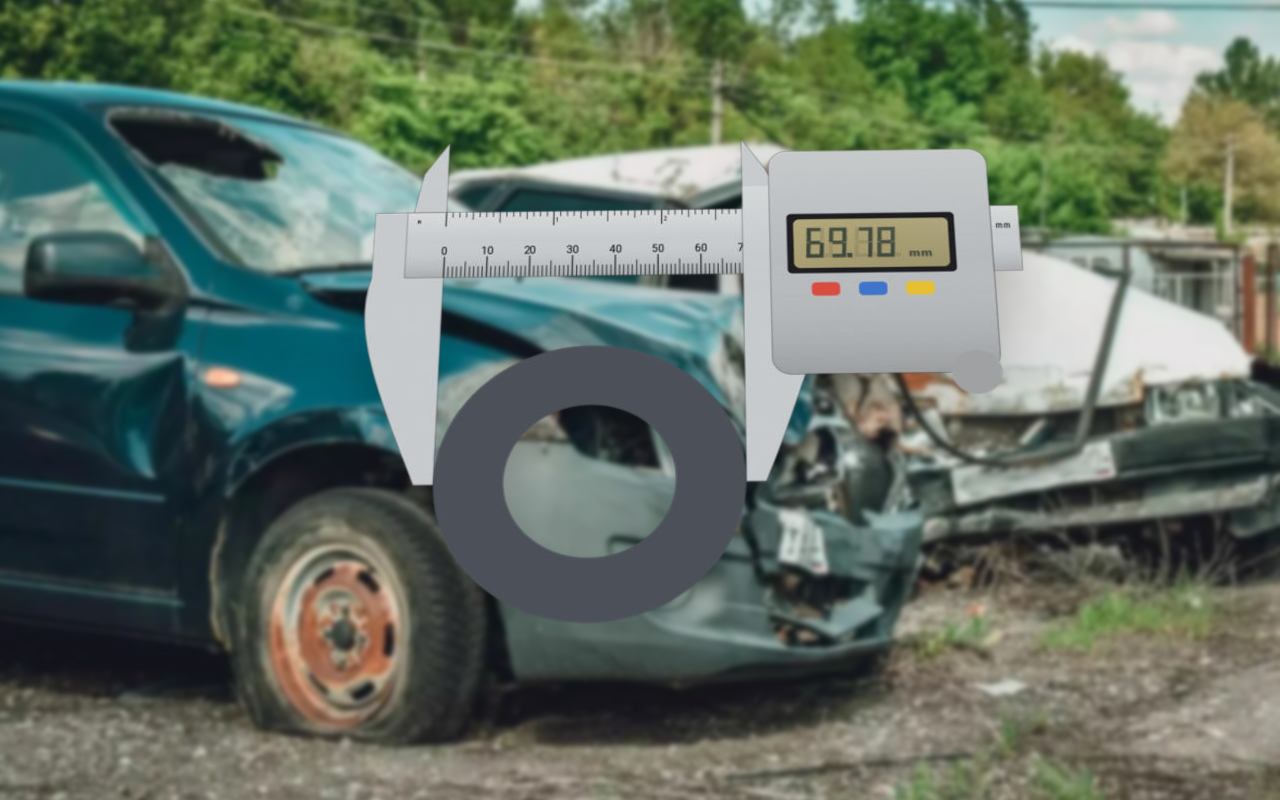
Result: 69.78; mm
